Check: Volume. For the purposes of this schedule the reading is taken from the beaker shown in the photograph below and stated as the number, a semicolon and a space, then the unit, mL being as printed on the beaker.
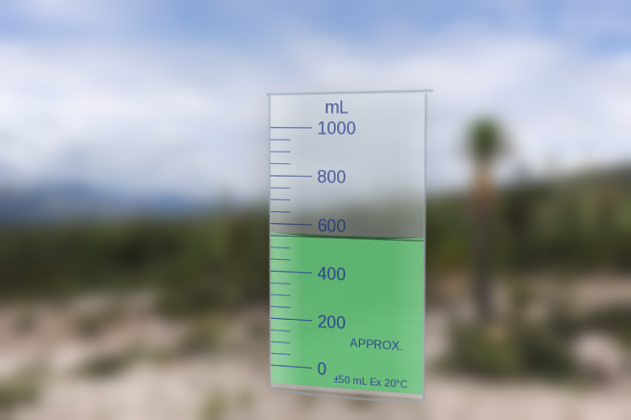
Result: 550; mL
